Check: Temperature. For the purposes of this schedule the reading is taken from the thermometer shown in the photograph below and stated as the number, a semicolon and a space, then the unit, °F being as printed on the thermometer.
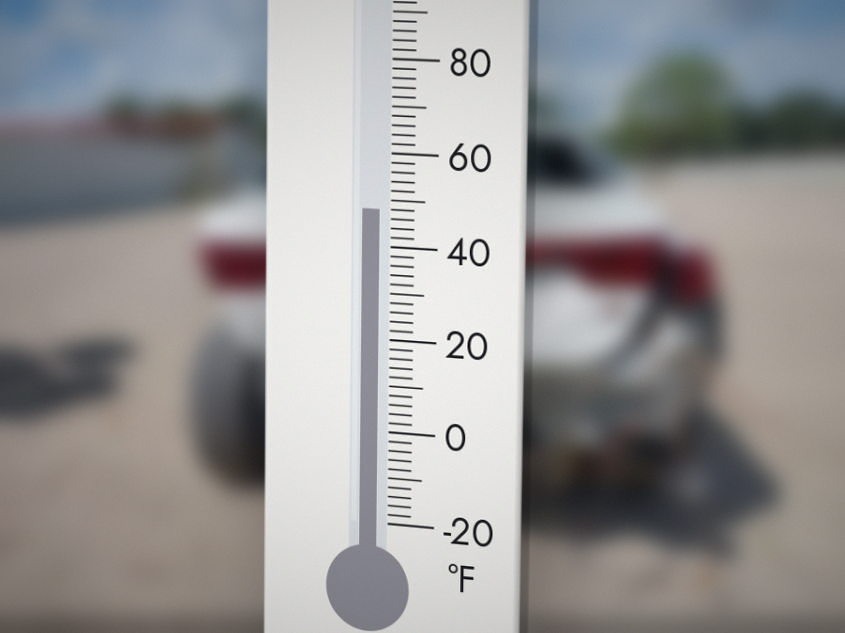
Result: 48; °F
